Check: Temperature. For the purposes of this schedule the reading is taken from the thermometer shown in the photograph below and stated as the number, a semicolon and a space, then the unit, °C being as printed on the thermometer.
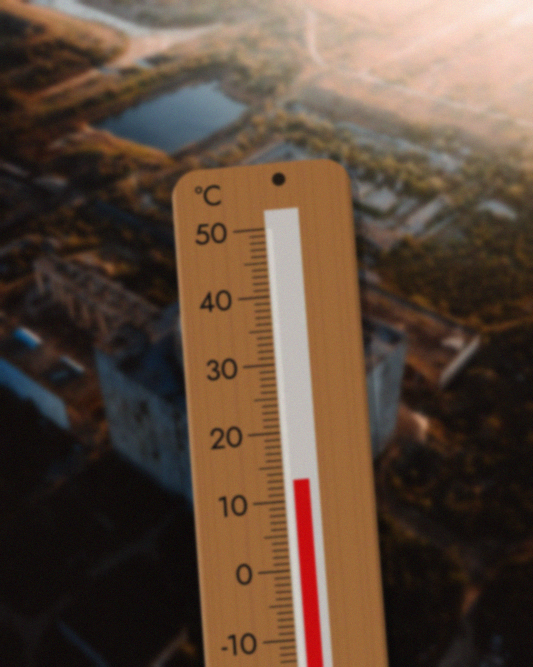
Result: 13; °C
